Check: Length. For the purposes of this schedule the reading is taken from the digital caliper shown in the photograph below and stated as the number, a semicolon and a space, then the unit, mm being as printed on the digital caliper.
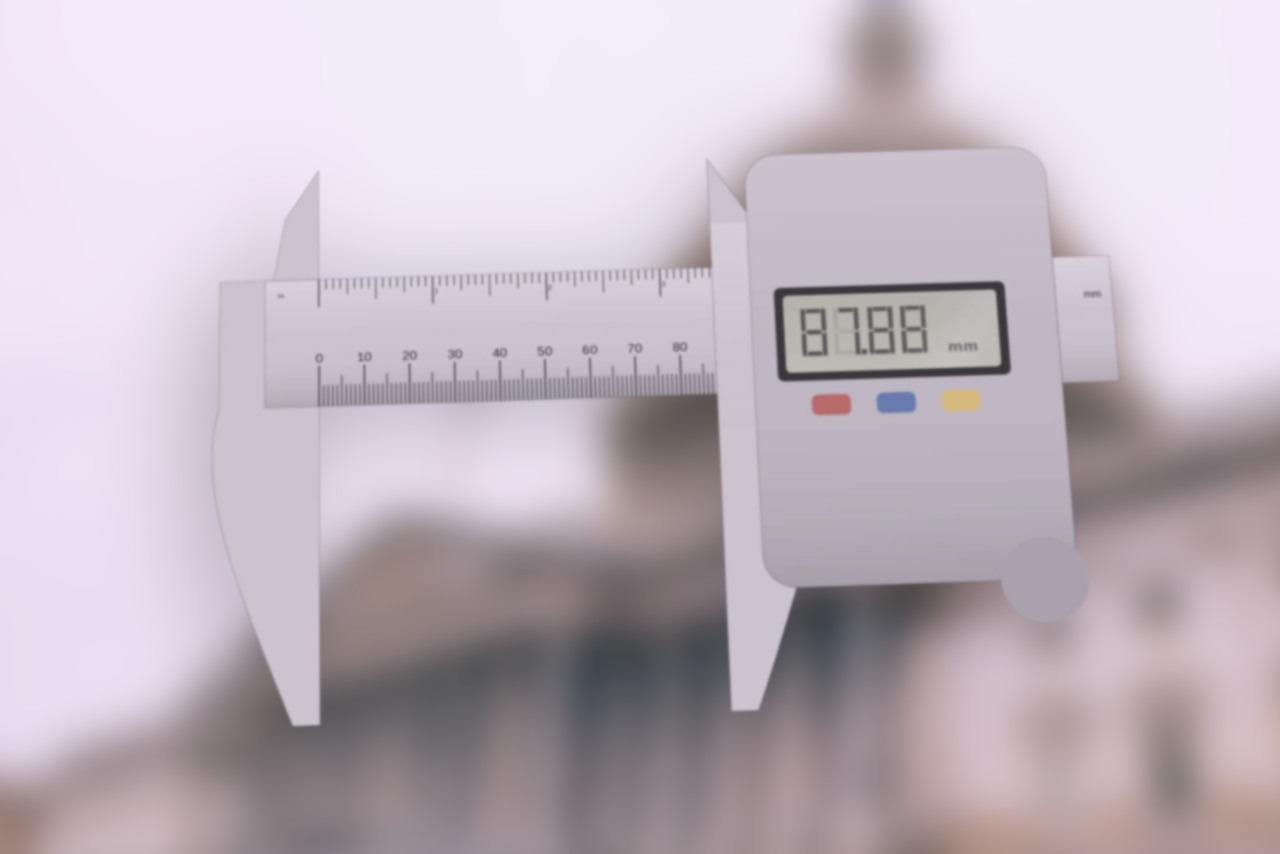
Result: 87.88; mm
